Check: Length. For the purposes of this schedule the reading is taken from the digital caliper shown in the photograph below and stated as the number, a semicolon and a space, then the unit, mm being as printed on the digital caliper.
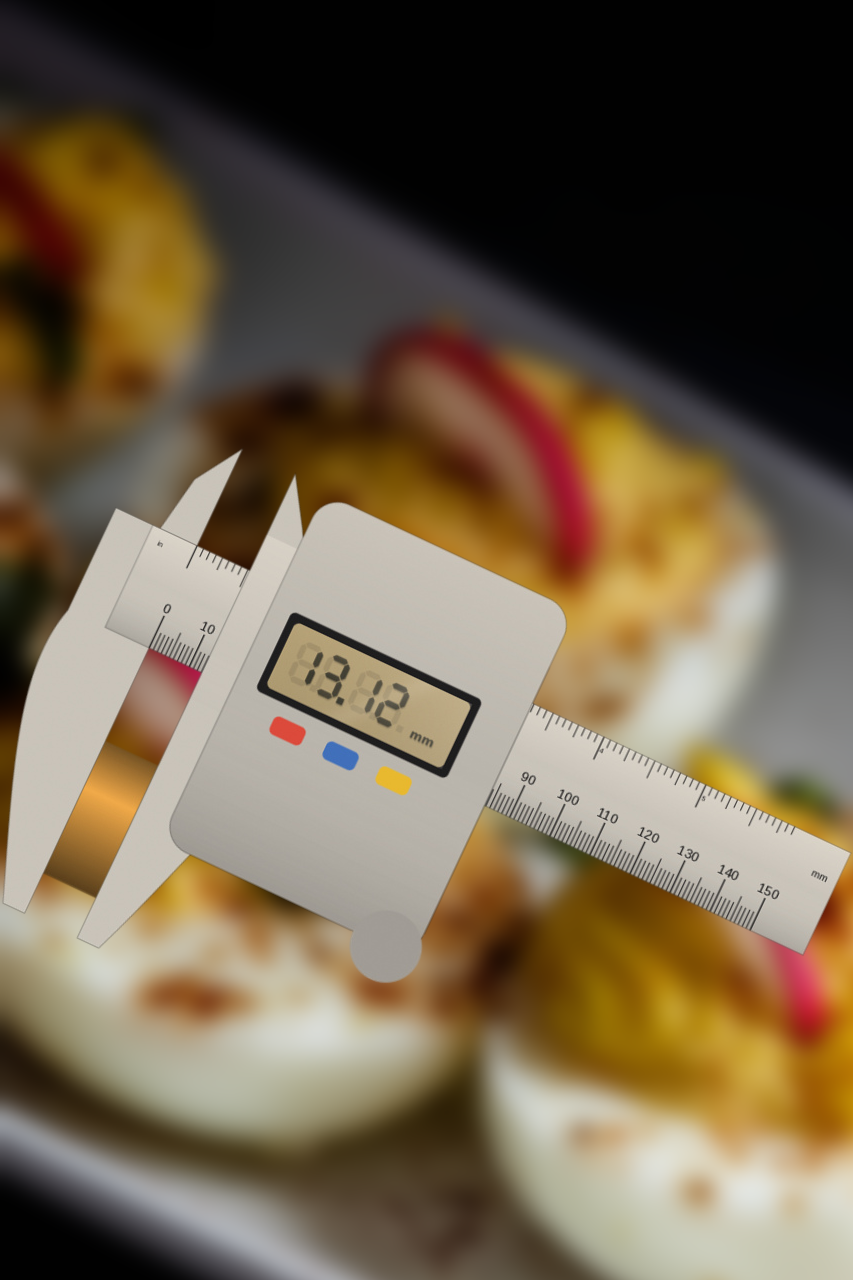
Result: 13.12; mm
